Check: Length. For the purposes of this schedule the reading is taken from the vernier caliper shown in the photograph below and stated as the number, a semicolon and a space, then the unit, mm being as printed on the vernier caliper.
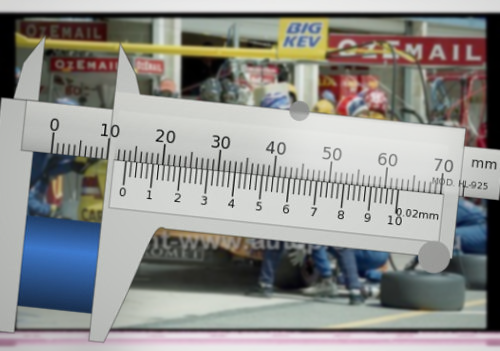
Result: 13.4; mm
